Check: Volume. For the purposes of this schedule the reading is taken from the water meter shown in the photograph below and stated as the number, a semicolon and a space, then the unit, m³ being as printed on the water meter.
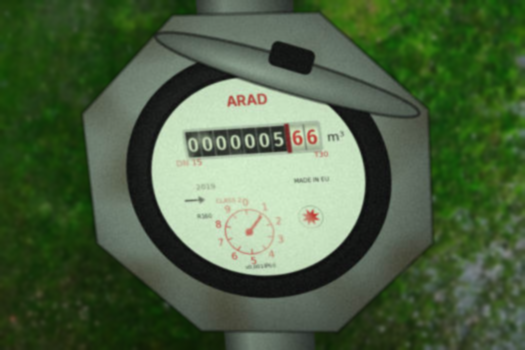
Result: 5.661; m³
